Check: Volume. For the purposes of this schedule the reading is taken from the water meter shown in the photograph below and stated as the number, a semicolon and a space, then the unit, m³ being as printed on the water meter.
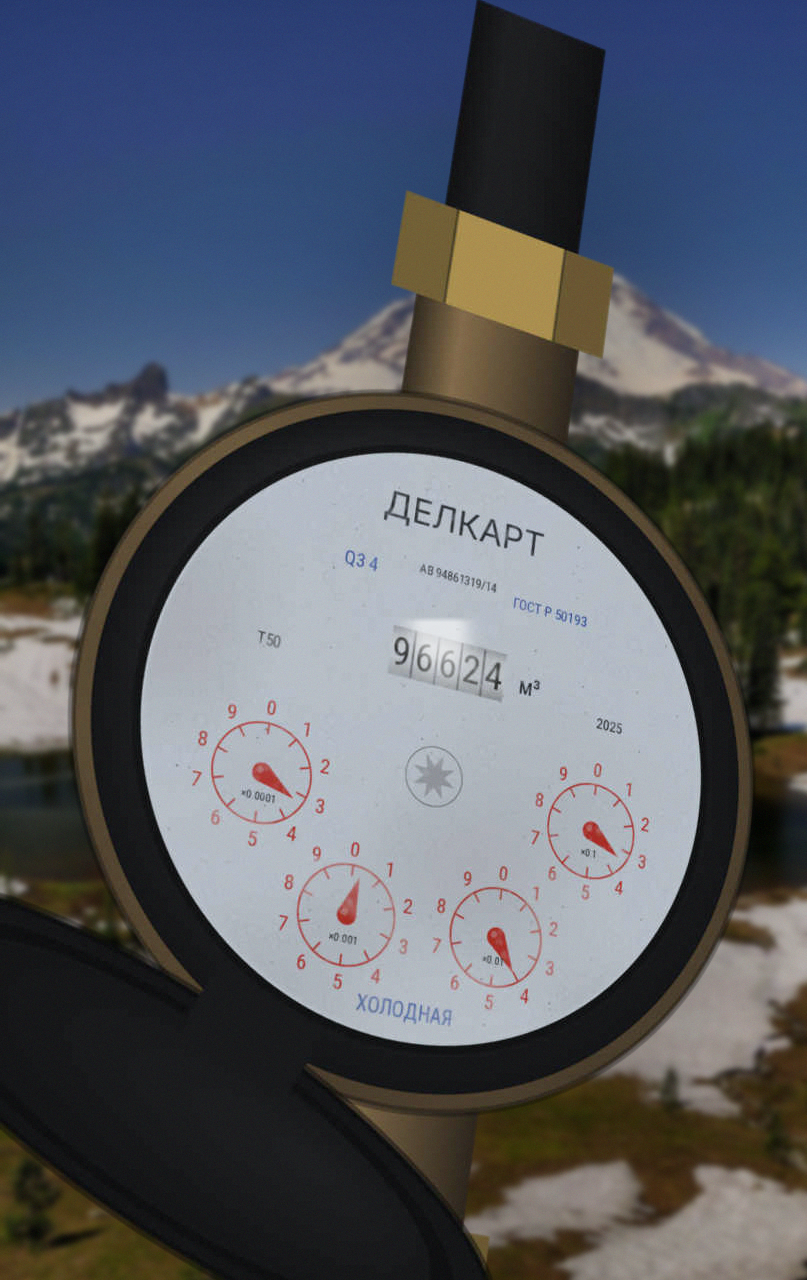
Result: 96624.3403; m³
